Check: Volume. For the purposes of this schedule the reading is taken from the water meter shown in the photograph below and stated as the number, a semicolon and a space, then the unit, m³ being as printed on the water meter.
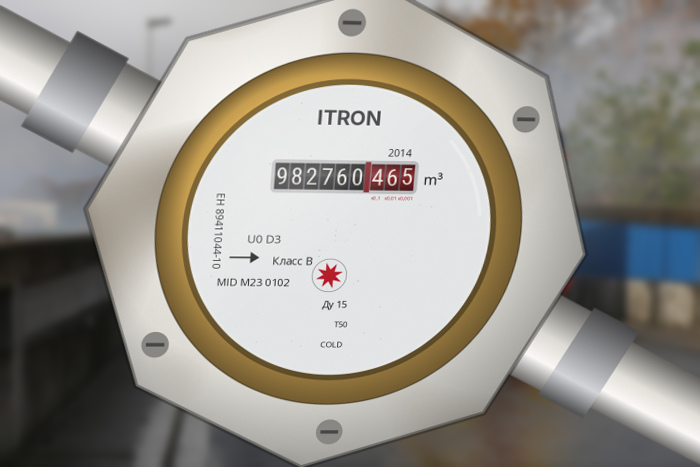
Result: 982760.465; m³
